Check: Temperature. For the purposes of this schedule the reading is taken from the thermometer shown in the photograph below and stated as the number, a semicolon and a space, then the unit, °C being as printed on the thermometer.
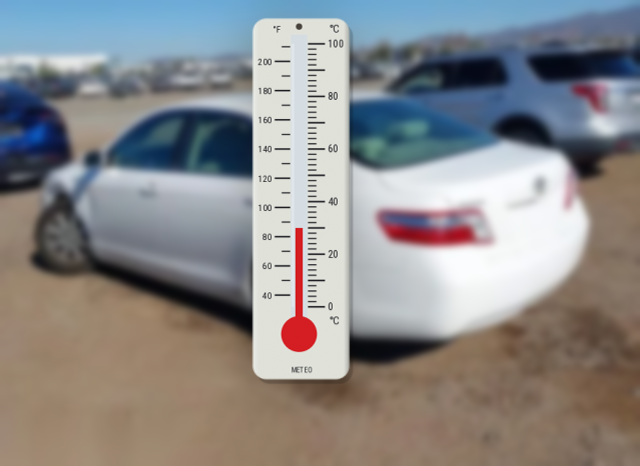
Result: 30; °C
